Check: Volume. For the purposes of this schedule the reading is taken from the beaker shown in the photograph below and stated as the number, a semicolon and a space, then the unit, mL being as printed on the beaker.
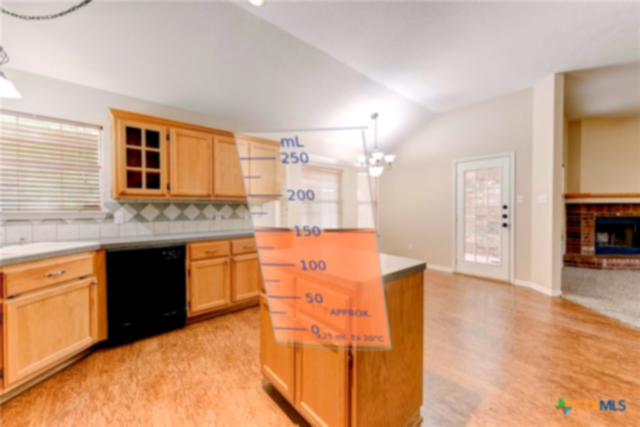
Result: 150; mL
